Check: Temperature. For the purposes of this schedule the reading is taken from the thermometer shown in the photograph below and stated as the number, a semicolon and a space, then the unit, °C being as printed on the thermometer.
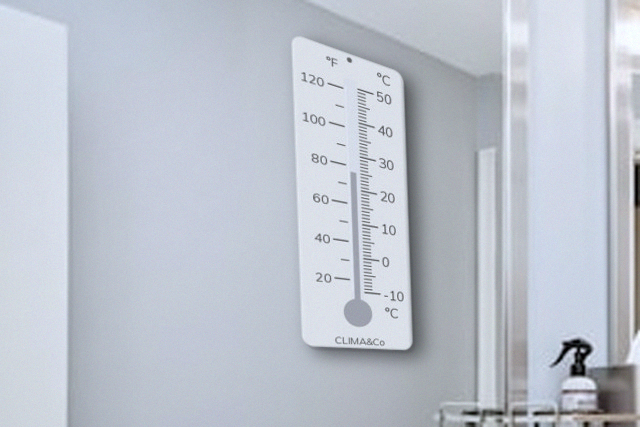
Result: 25; °C
